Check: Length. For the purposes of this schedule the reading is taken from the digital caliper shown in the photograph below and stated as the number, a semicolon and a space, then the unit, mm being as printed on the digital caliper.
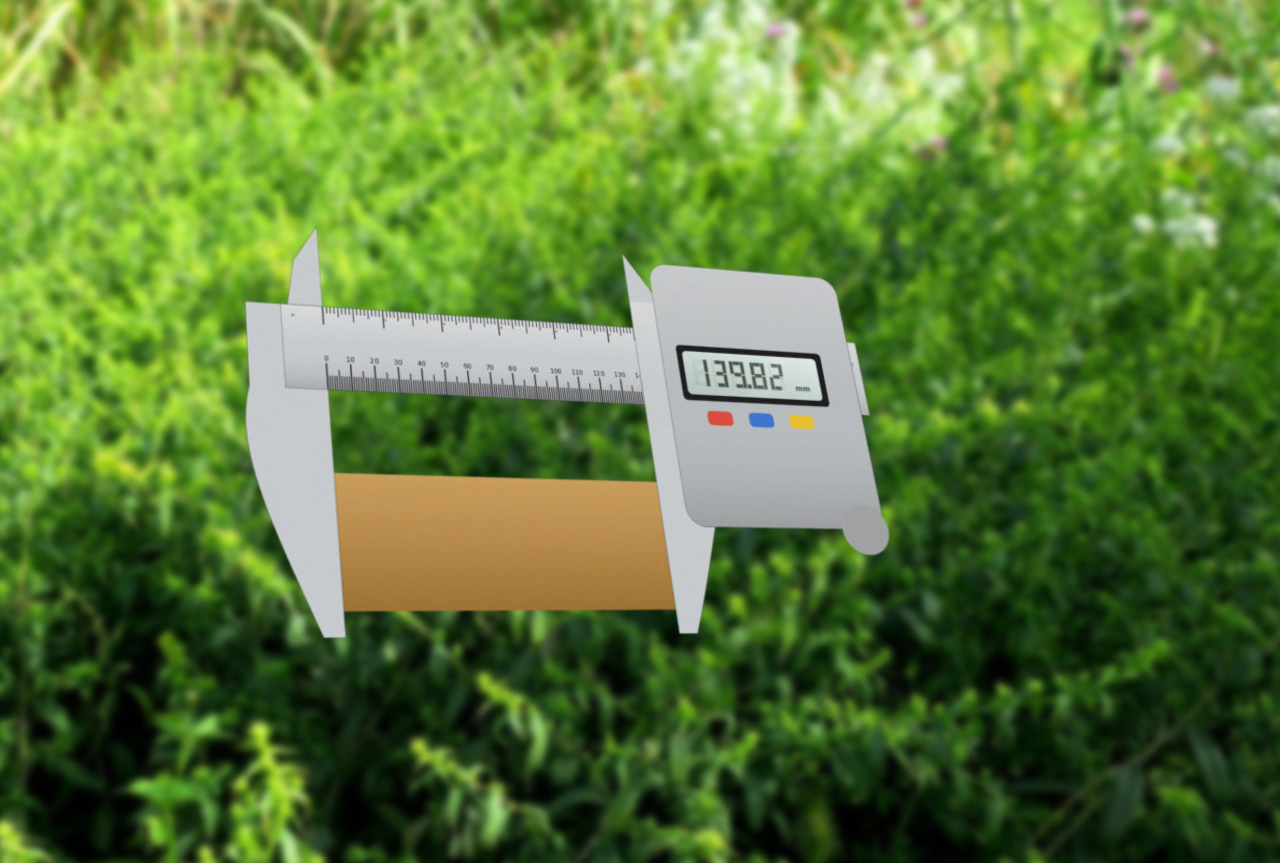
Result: 139.82; mm
